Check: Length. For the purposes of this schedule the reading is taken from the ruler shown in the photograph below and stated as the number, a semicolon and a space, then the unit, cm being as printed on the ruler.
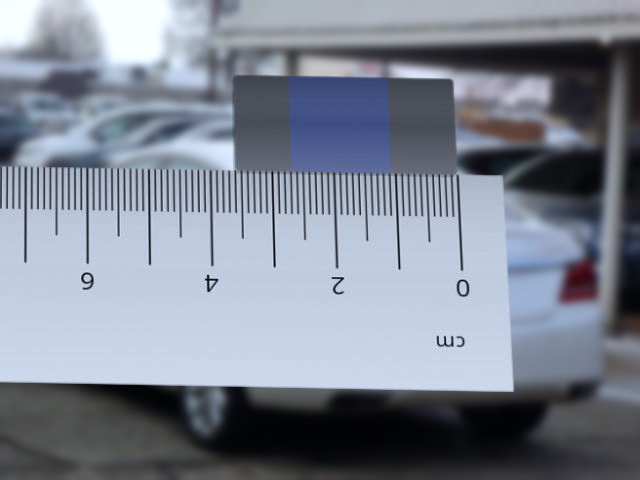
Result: 3.6; cm
